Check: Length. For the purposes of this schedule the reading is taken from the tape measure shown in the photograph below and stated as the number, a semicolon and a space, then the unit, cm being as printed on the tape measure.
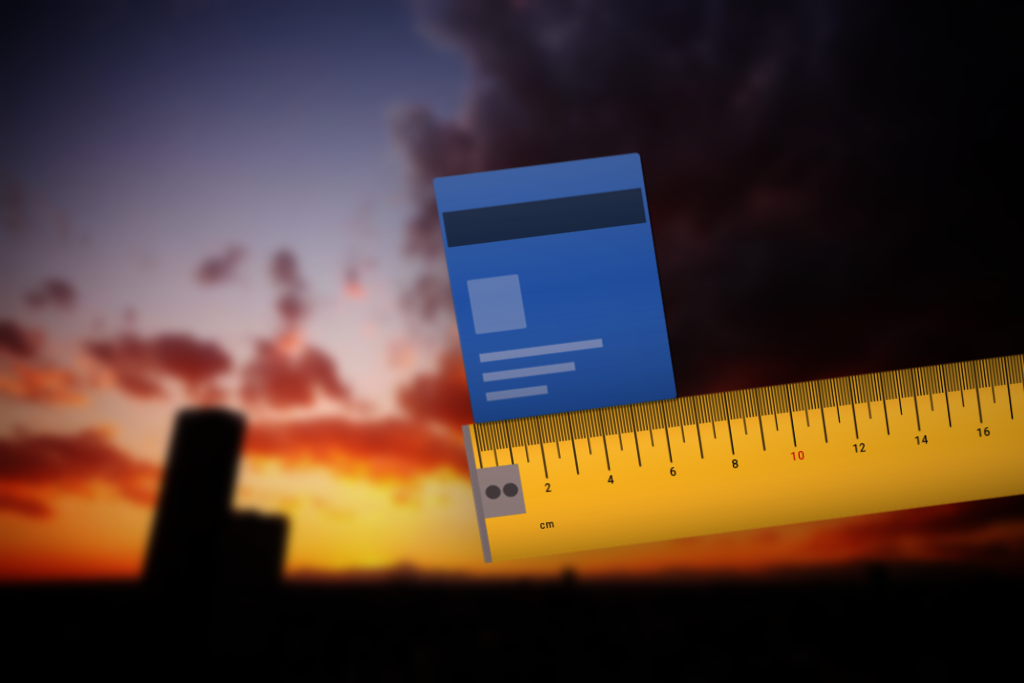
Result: 6.5; cm
